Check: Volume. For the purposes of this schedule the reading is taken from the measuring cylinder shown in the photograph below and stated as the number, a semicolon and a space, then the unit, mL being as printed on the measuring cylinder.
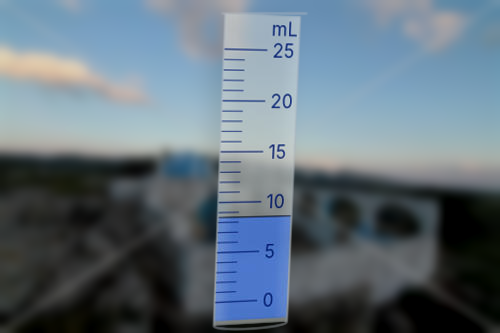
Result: 8.5; mL
